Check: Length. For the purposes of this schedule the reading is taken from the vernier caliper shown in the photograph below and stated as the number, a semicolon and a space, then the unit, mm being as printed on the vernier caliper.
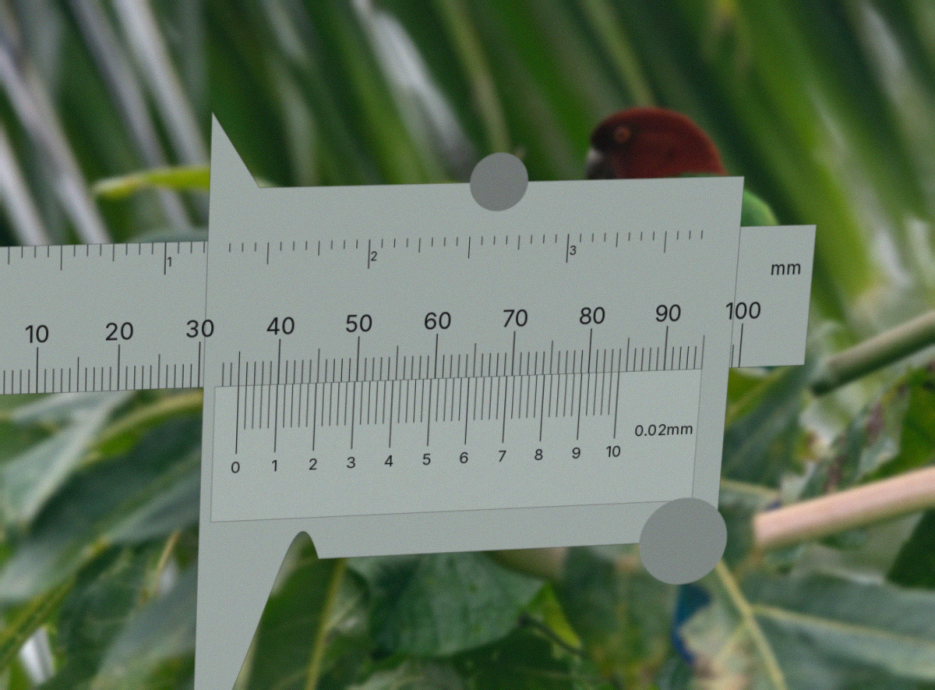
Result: 35.0; mm
